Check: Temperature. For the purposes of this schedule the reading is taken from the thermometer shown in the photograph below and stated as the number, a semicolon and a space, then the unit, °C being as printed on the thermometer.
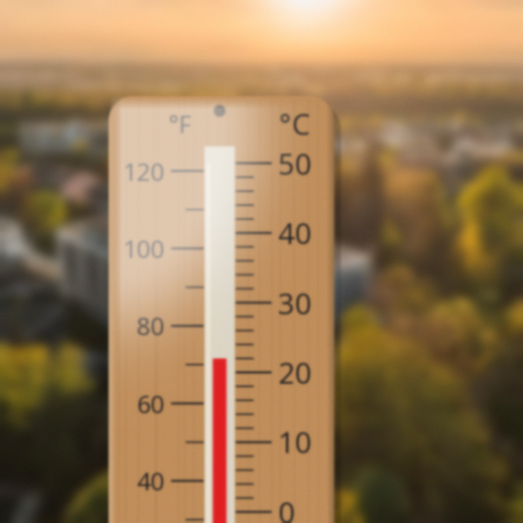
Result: 22; °C
